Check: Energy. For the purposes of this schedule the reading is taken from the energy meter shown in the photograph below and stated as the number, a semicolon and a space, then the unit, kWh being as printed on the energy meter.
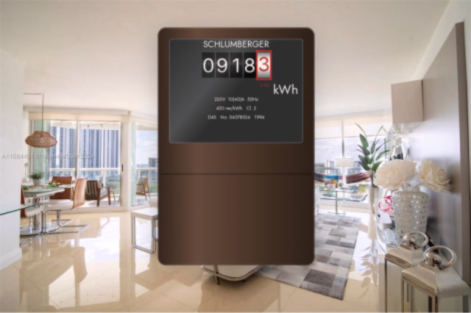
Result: 918.3; kWh
